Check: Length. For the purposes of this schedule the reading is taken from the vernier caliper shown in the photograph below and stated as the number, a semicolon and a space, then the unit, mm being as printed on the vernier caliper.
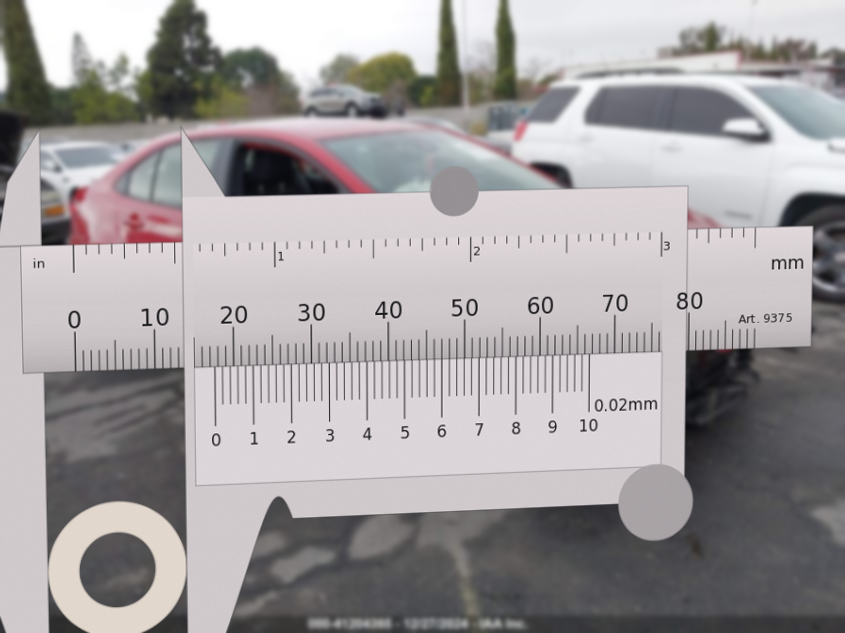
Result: 17.6; mm
